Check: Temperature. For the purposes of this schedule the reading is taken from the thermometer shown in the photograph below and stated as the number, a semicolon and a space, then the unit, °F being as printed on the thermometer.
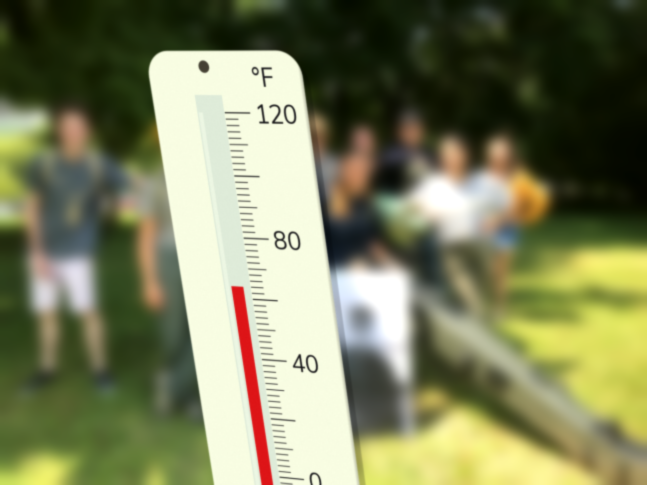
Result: 64; °F
